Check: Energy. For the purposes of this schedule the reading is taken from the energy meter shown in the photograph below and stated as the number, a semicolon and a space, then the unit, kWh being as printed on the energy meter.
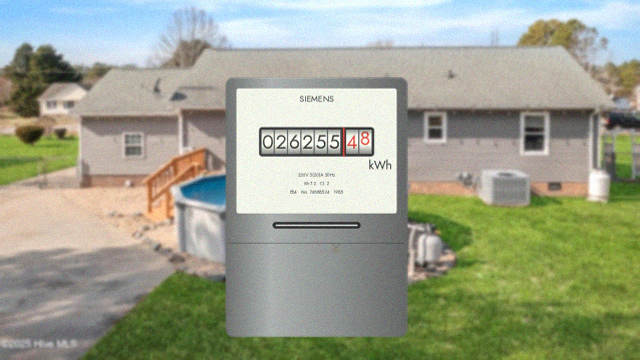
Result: 26255.48; kWh
